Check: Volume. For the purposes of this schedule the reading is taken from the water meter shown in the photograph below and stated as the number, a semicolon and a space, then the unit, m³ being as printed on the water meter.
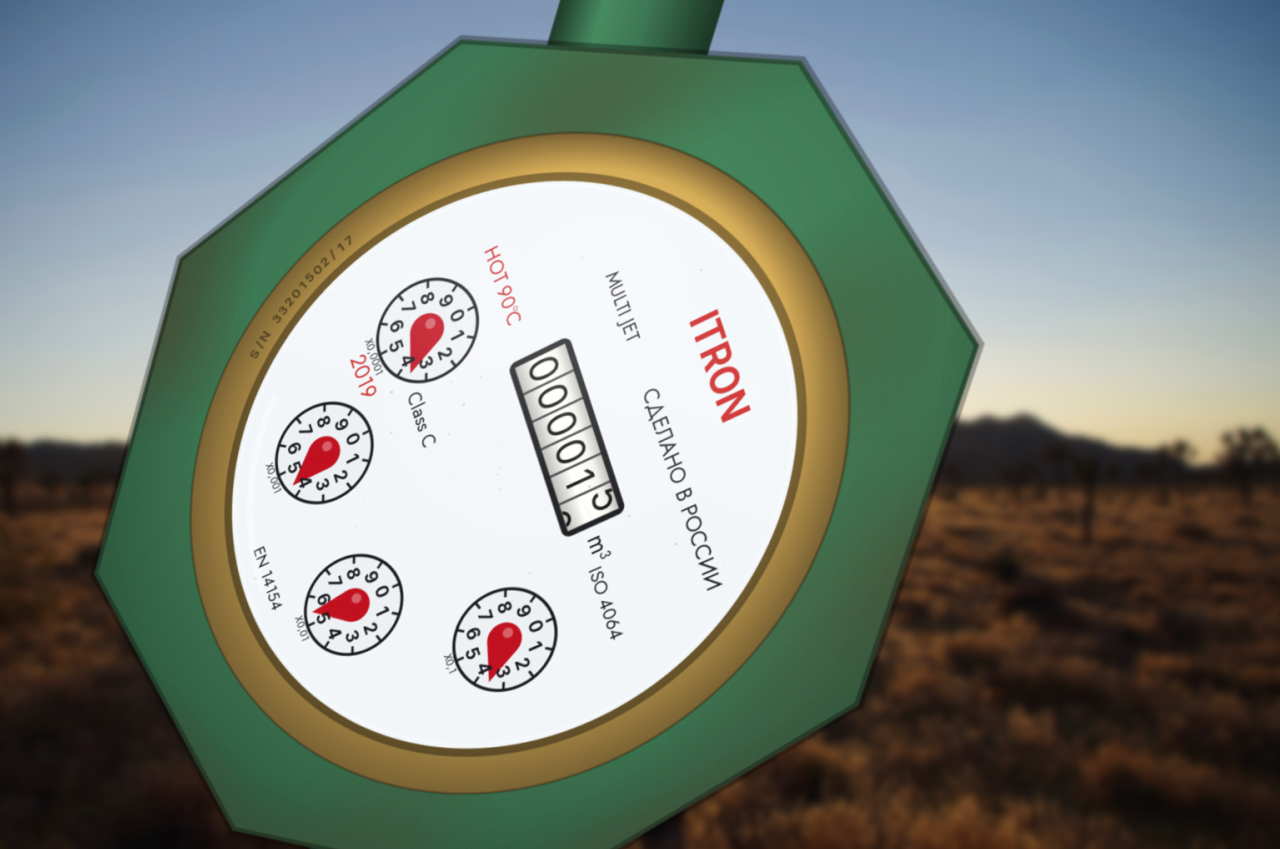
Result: 15.3543; m³
